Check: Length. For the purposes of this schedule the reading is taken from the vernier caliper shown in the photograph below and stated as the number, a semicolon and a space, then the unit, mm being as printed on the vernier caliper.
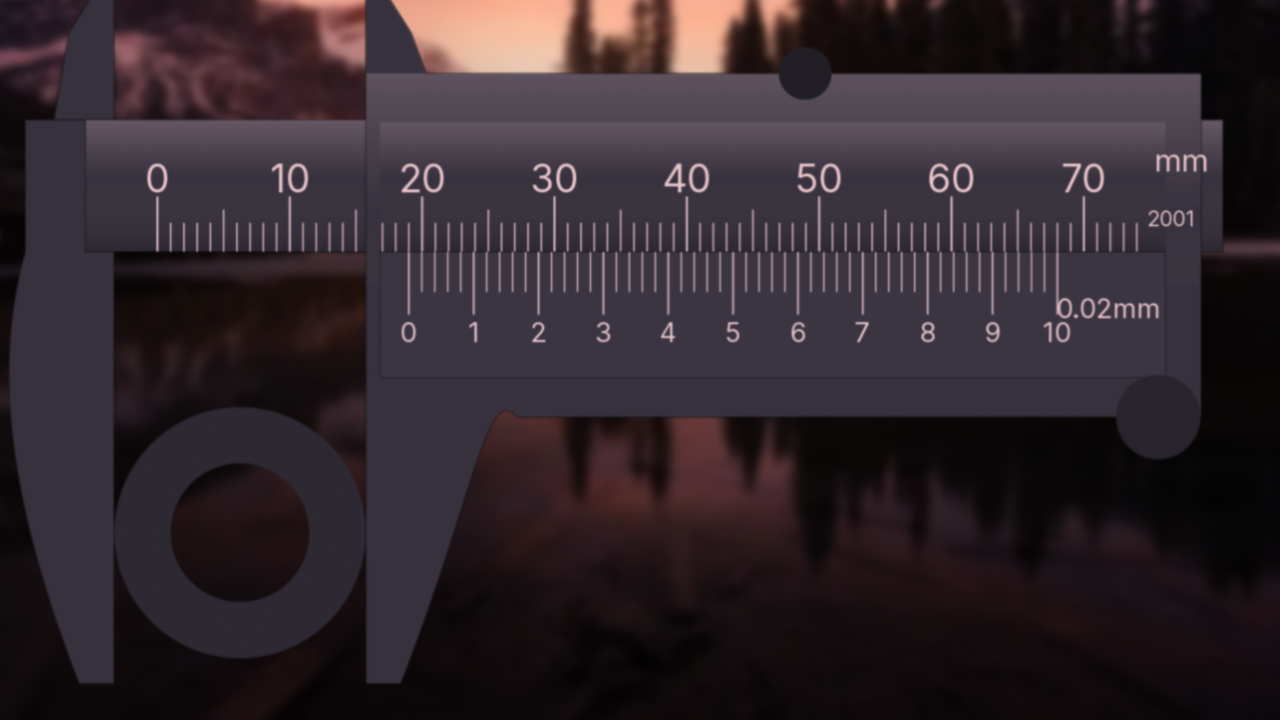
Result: 19.0; mm
